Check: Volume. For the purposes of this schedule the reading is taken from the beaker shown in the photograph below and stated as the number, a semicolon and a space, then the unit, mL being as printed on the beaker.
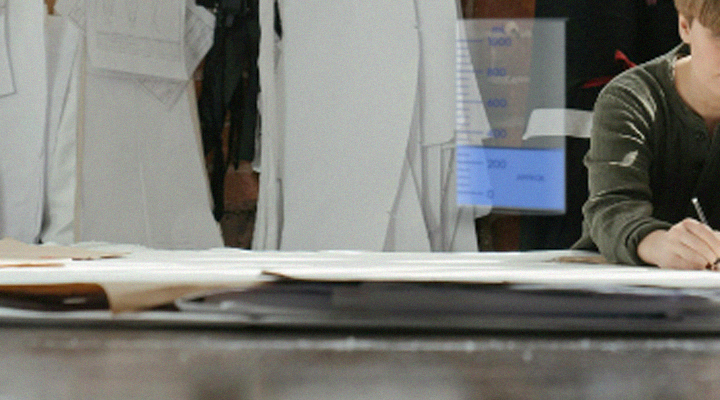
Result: 300; mL
